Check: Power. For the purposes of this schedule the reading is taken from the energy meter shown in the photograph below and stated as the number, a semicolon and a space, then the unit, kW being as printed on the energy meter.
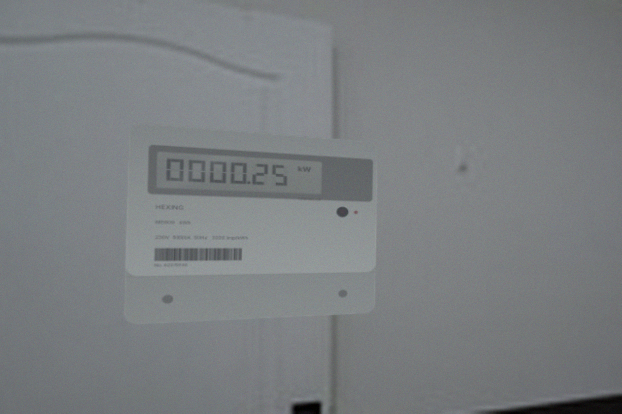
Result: 0.25; kW
